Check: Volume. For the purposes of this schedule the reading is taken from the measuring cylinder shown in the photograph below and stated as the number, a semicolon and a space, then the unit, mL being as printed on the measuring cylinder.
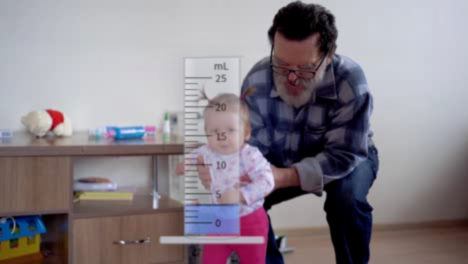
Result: 3; mL
